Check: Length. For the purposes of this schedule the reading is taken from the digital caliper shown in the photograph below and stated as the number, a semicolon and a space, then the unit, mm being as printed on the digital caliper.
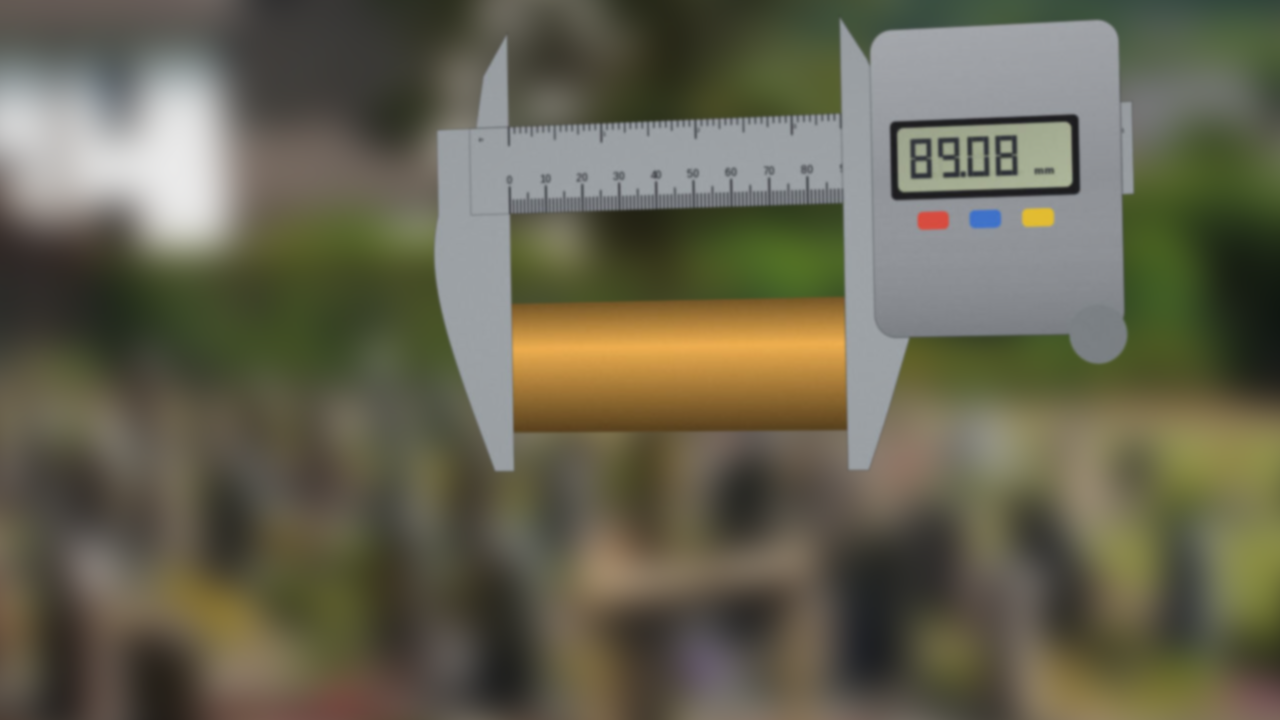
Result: 89.08; mm
